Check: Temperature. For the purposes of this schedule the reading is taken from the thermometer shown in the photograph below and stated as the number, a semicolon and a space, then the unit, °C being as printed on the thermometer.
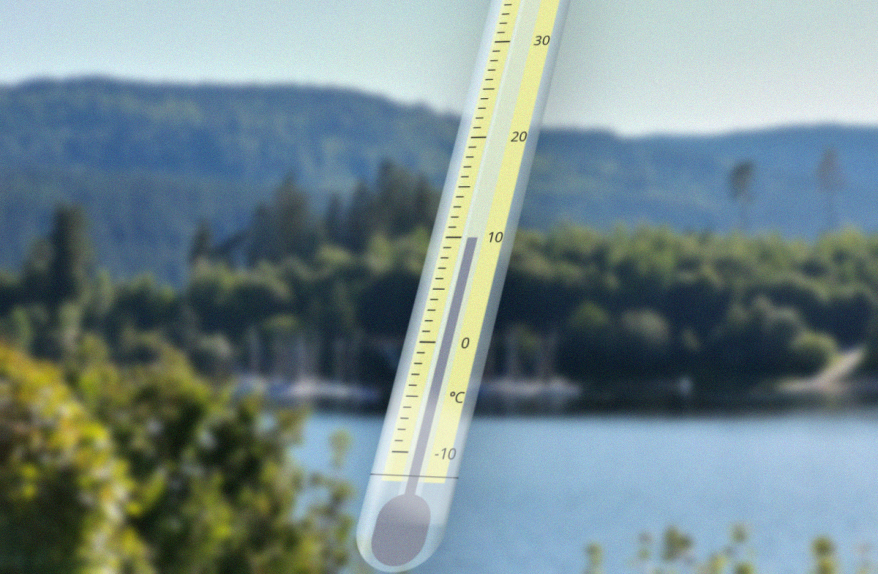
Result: 10; °C
